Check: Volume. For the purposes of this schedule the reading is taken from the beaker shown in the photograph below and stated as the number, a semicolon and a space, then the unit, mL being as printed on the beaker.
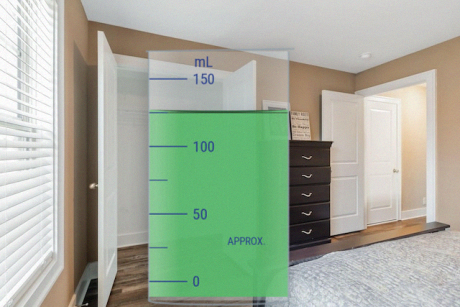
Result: 125; mL
